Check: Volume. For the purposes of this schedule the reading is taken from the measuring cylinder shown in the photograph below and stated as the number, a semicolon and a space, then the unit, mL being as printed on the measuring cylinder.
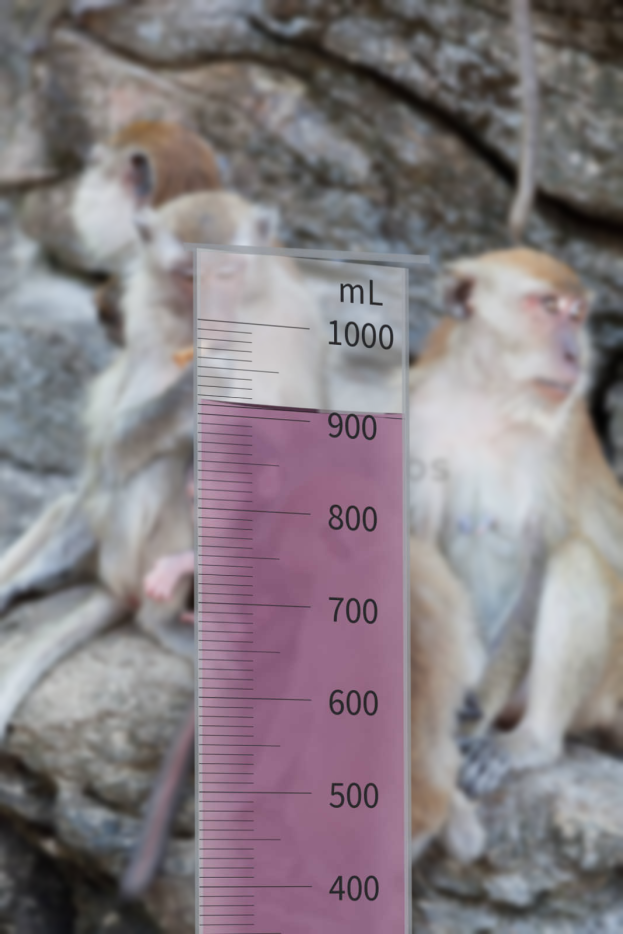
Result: 910; mL
